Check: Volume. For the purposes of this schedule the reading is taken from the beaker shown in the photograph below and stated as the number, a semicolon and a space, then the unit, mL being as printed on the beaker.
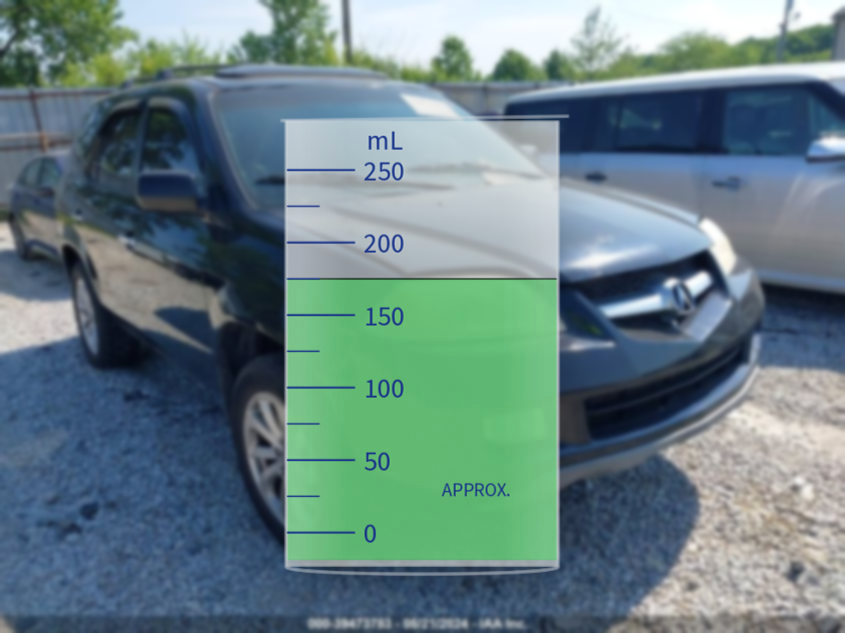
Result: 175; mL
